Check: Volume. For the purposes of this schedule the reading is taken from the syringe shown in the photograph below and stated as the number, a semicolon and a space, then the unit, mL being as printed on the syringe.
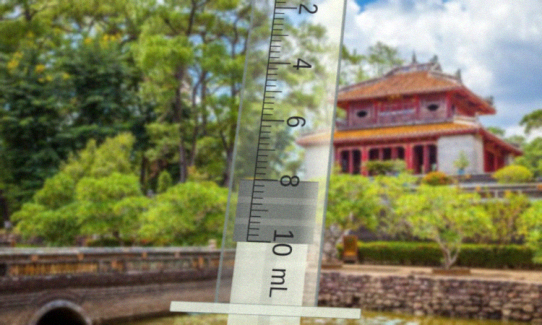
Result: 8; mL
